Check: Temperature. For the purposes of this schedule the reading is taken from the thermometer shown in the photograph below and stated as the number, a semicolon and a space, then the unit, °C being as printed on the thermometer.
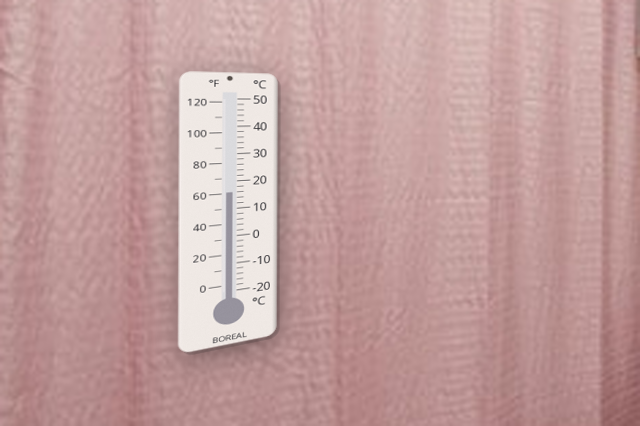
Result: 16; °C
